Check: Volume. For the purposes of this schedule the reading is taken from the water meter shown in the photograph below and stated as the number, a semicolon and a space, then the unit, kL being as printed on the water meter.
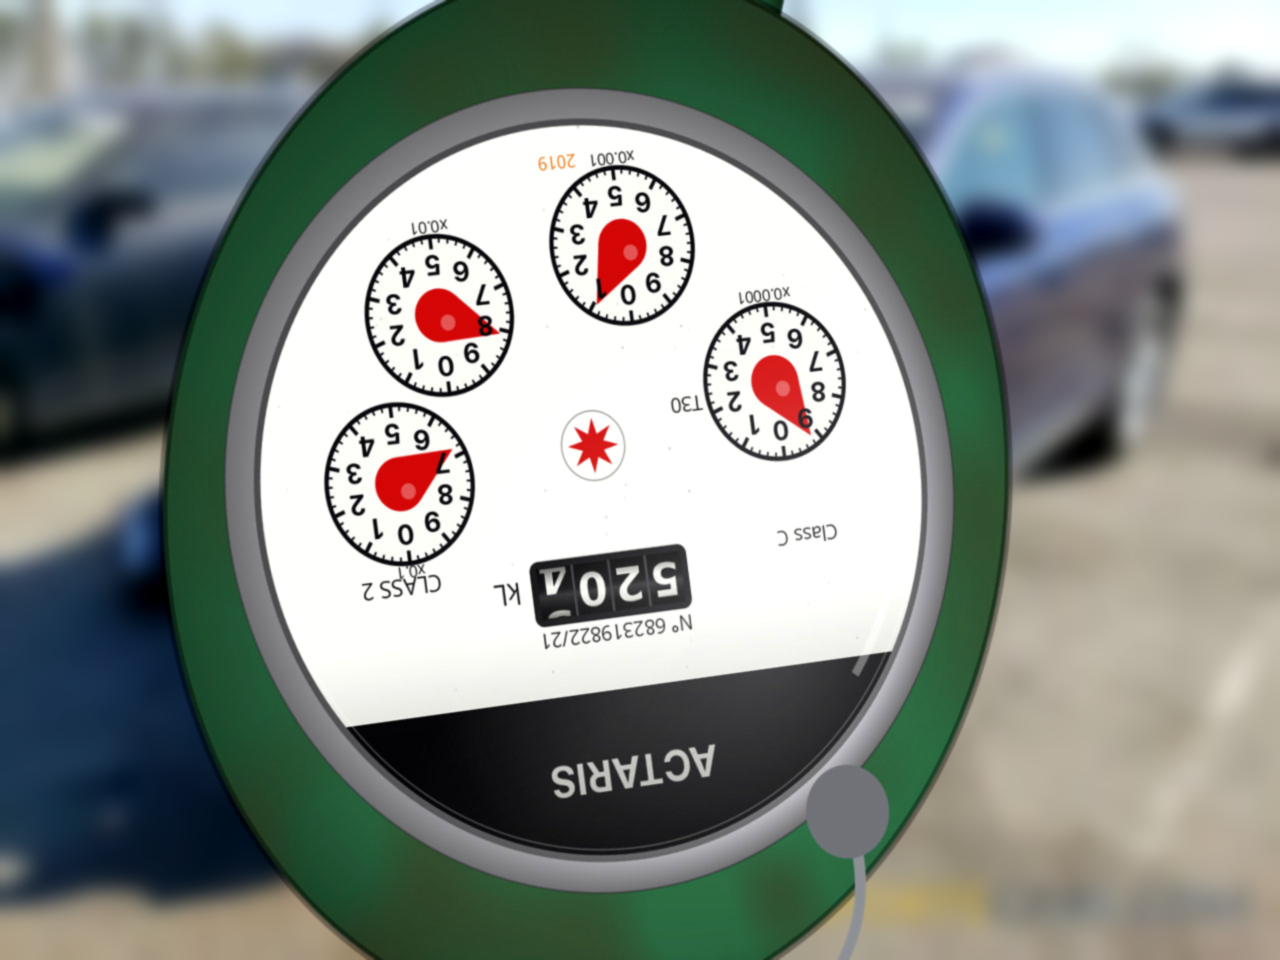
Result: 5203.6809; kL
